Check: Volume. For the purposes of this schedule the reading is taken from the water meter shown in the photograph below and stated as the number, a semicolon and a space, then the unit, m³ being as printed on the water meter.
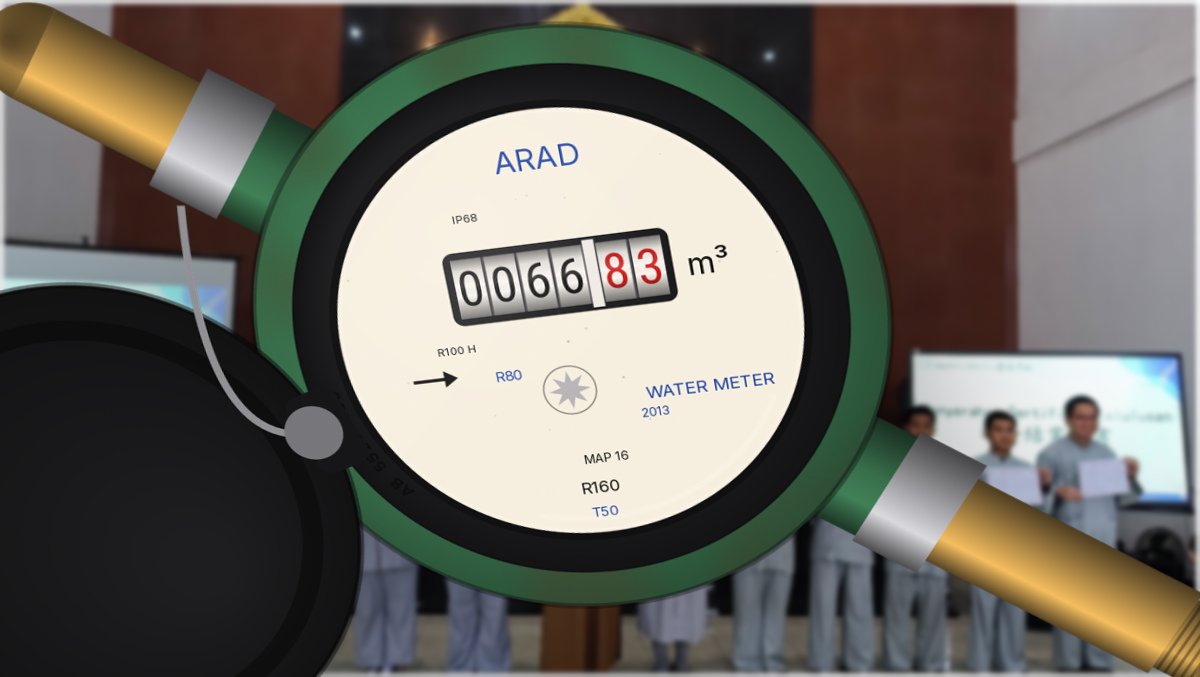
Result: 66.83; m³
